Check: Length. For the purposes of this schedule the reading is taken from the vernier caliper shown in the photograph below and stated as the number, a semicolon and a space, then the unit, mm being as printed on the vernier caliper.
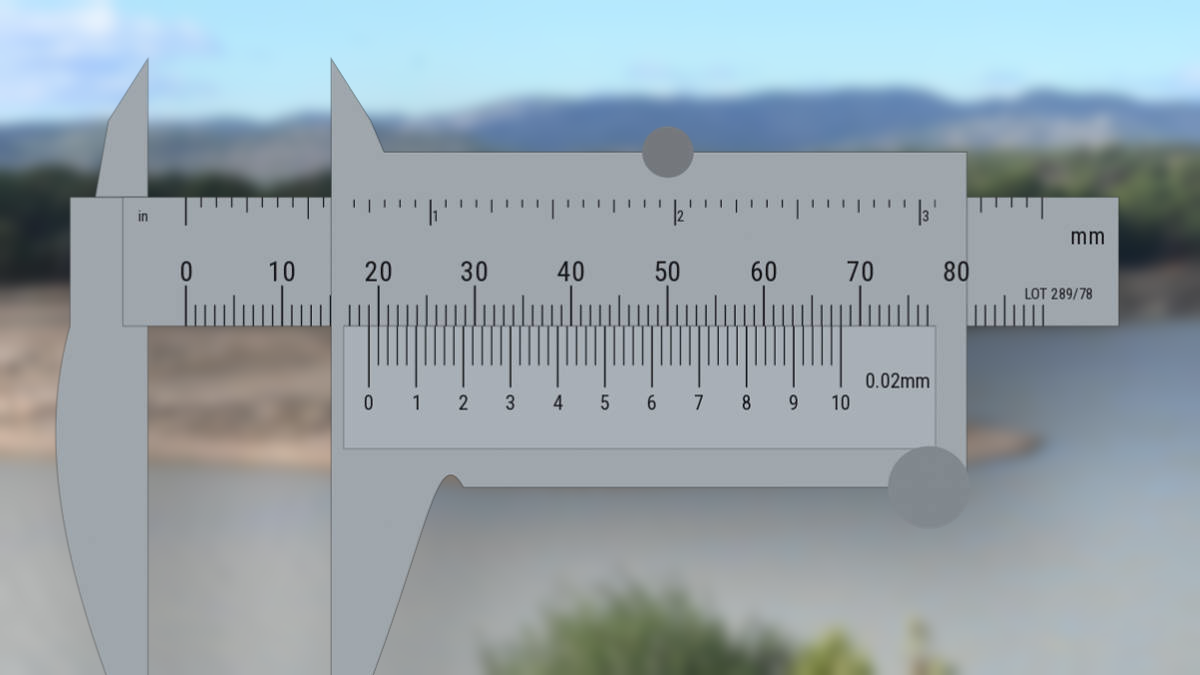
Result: 19.0; mm
